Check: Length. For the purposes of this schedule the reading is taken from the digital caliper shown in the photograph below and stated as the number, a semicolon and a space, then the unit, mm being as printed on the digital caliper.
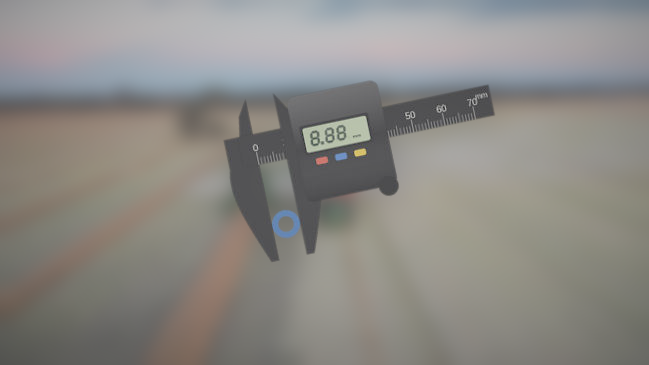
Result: 8.88; mm
